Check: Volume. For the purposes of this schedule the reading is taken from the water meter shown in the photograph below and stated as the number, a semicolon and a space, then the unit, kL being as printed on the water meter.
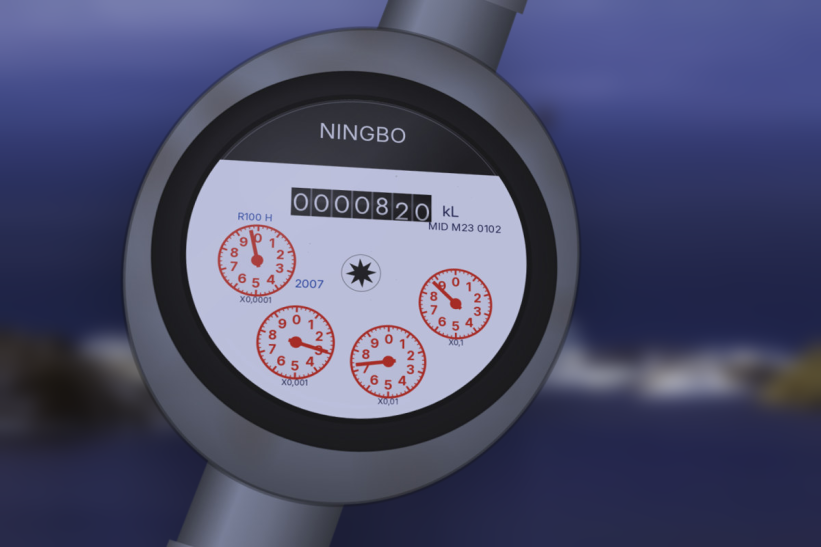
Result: 819.8729; kL
